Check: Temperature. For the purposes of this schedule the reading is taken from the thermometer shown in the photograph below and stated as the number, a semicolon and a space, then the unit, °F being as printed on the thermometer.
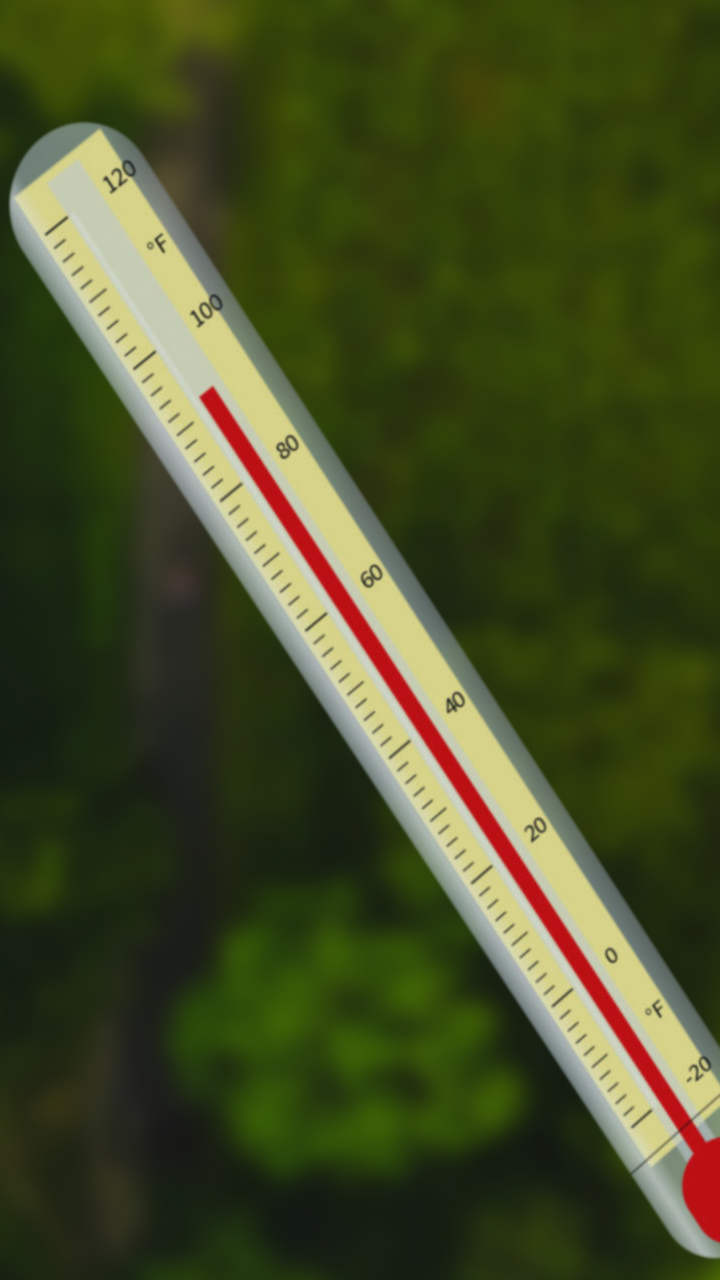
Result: 92; °F
